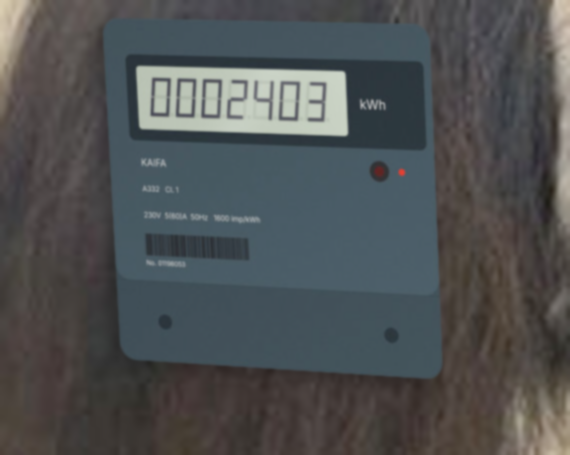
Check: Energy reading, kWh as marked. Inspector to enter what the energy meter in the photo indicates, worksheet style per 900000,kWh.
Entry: 2403,kWh
